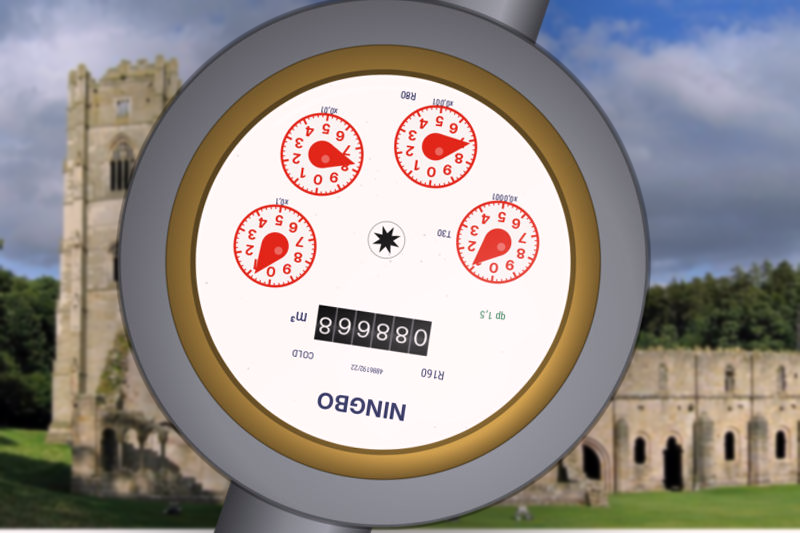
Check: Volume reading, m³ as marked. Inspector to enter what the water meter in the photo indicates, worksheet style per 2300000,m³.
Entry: 88668.0771,m³
